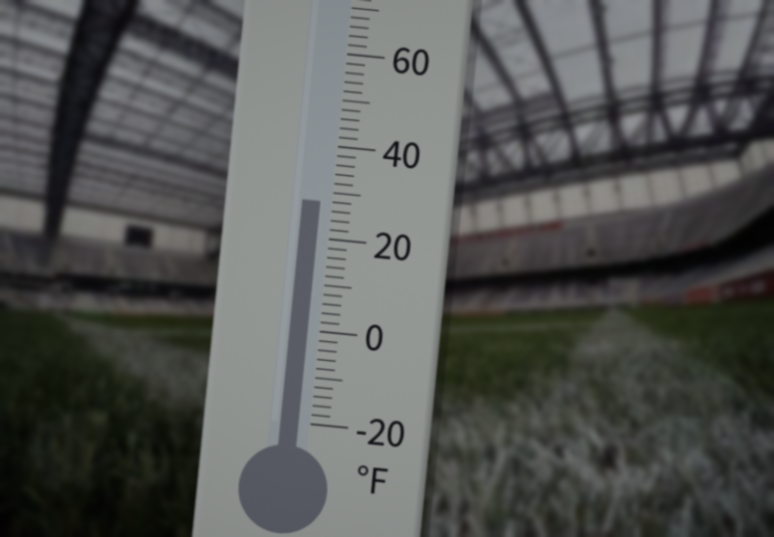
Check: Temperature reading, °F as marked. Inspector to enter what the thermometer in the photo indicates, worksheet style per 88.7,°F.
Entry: 28,°F
